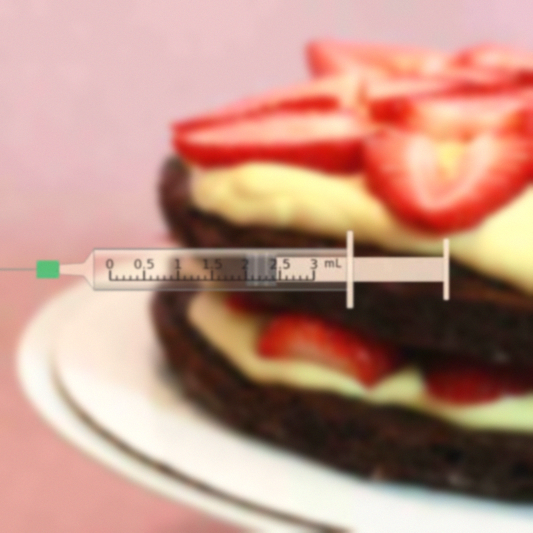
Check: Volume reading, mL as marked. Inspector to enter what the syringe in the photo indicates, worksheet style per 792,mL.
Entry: 2,mL
